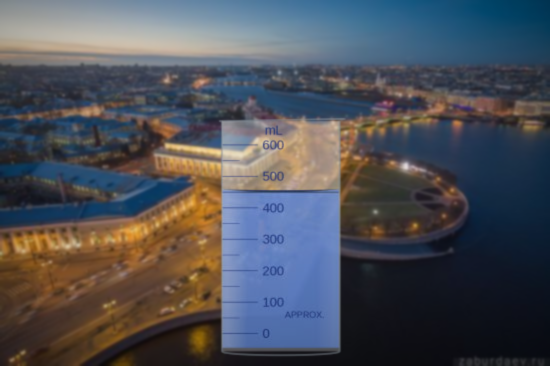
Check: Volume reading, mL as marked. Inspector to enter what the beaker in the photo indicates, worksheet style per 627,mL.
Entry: 450,mL
